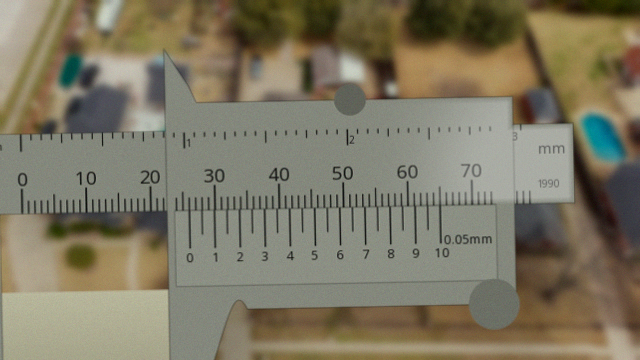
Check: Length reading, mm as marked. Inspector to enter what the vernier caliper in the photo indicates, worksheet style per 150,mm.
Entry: 26.0,mm
